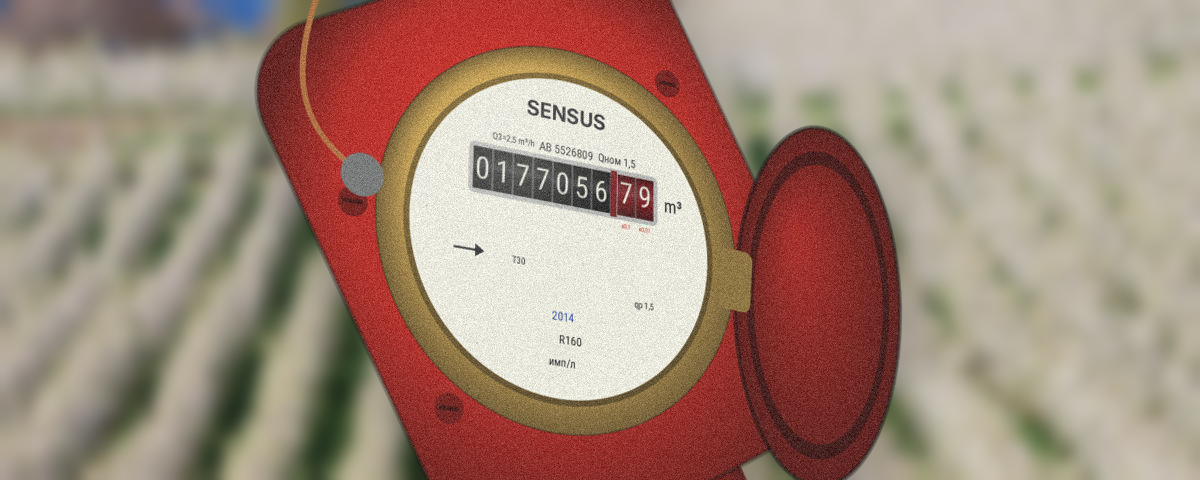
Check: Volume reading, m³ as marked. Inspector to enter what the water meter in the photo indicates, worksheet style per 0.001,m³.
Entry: 177056.79,m³
